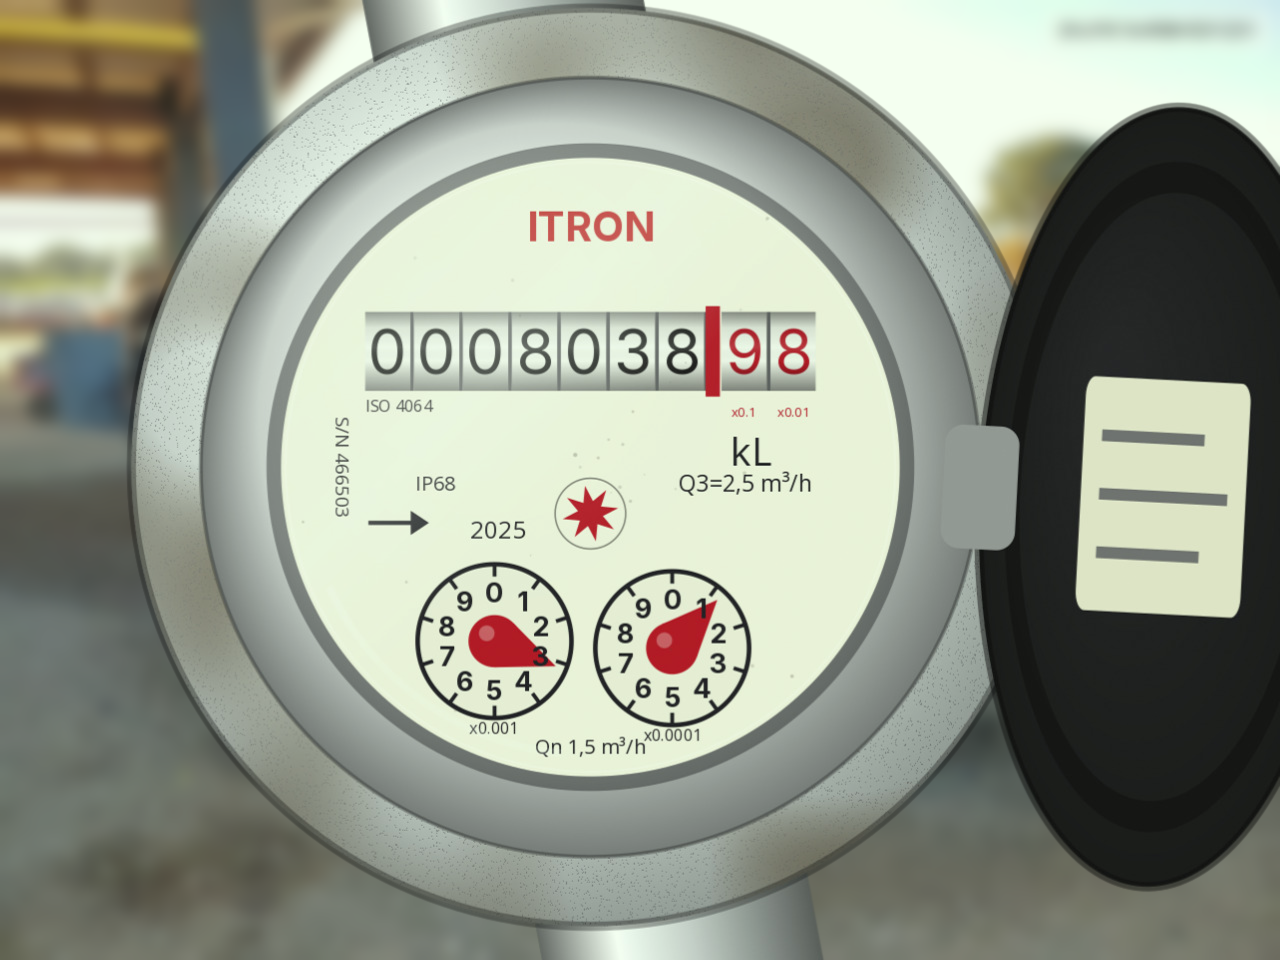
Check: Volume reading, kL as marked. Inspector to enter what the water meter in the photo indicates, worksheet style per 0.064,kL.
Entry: 8038.9831,kL
